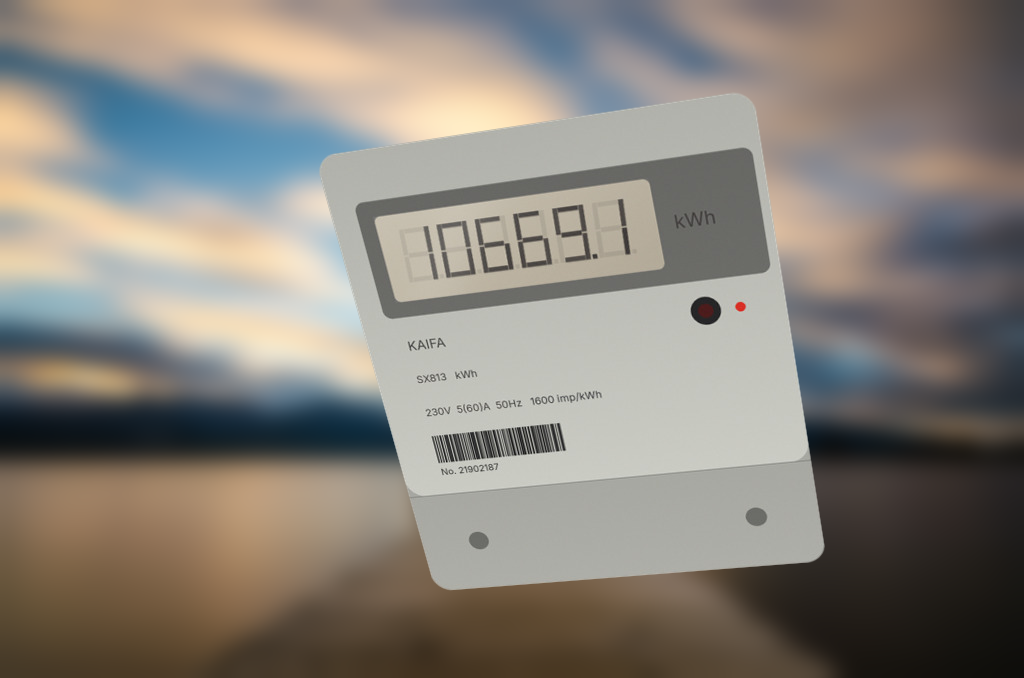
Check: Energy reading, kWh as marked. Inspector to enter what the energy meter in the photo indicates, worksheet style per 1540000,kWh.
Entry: 10669.1,kWh
